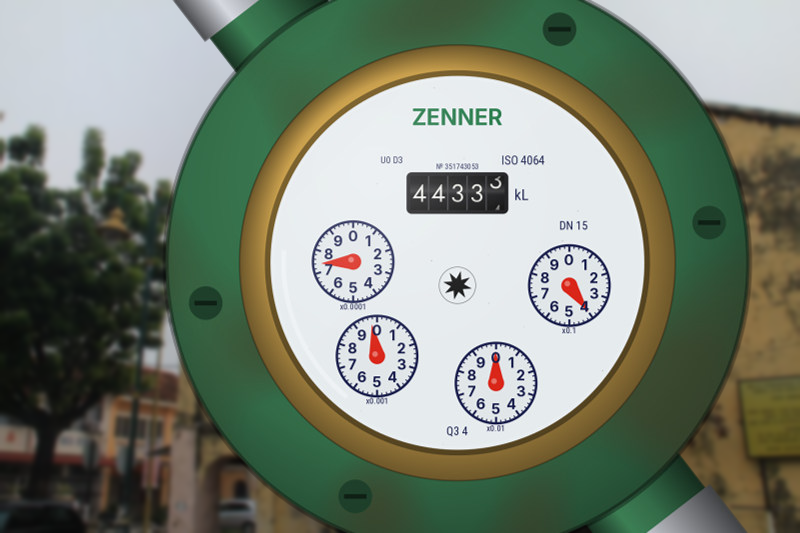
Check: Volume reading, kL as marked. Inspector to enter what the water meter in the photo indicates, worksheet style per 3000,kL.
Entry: 44333.3997,kL
